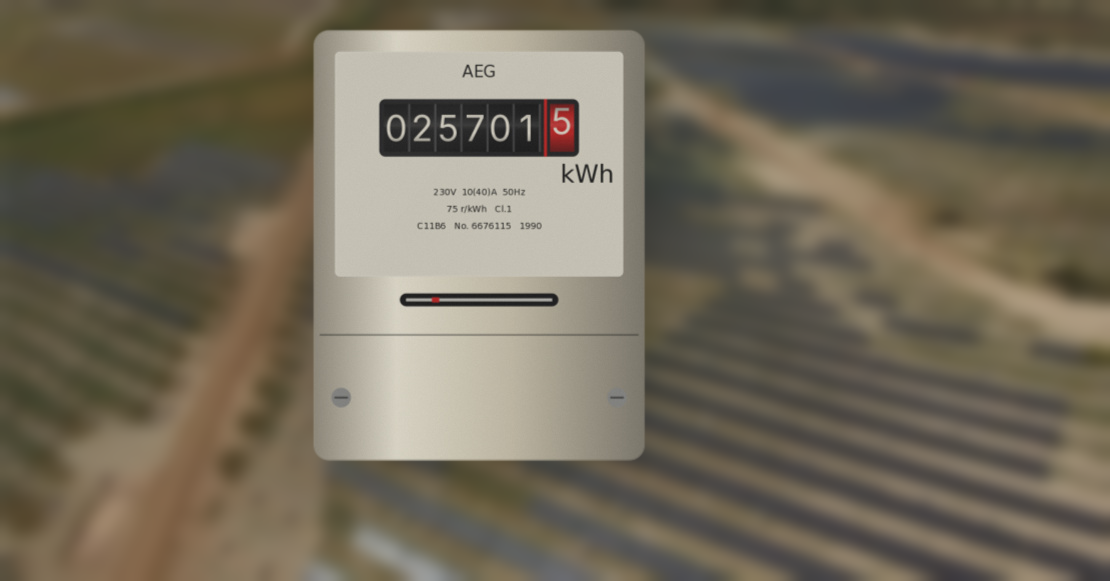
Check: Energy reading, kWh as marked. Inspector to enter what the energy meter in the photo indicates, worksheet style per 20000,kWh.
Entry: 25701.5,kWh
